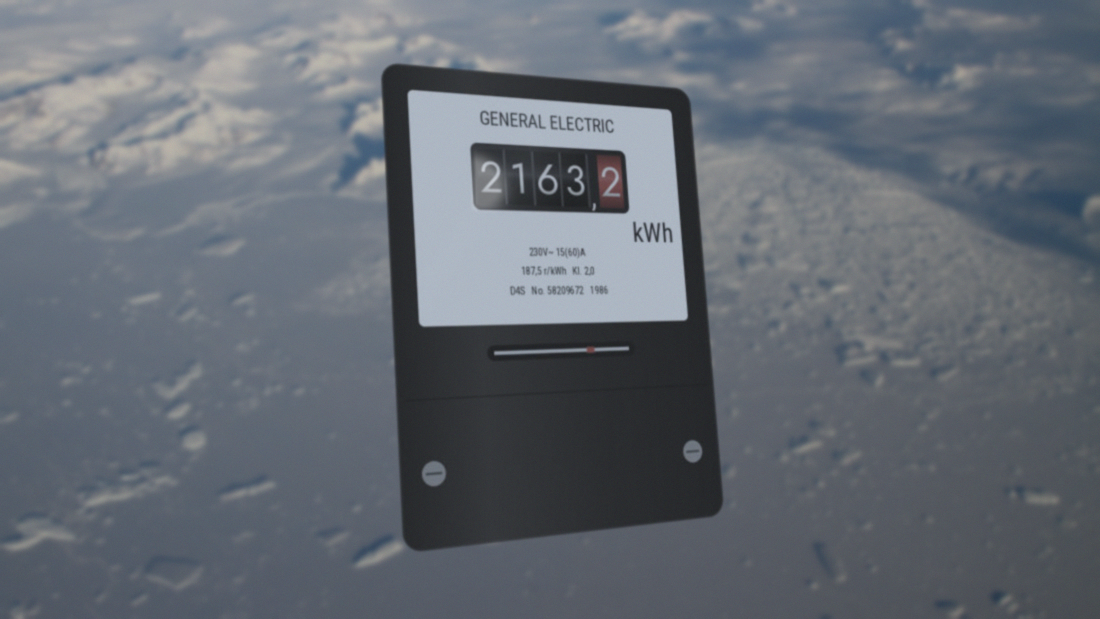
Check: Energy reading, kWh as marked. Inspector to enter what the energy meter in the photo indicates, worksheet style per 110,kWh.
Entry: 2163.2,kWh
